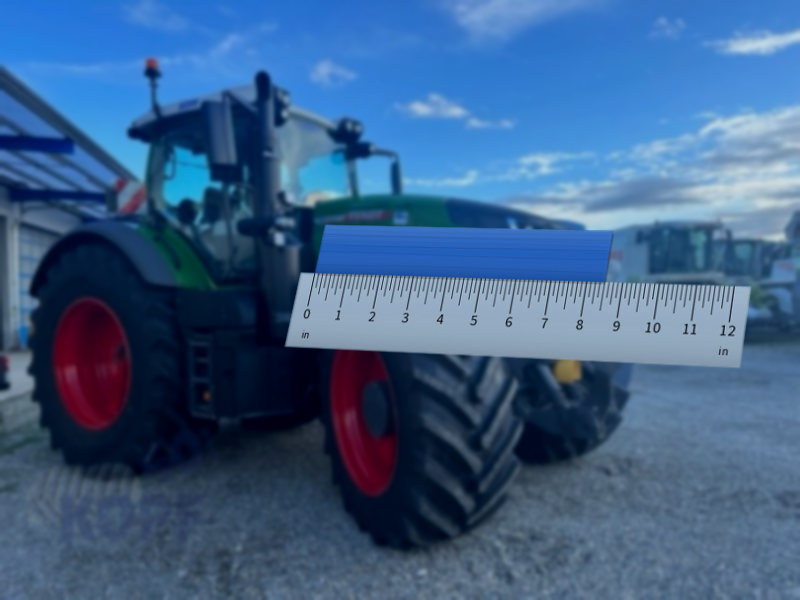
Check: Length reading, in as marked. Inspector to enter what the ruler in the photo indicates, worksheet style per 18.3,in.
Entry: 8.5,in
